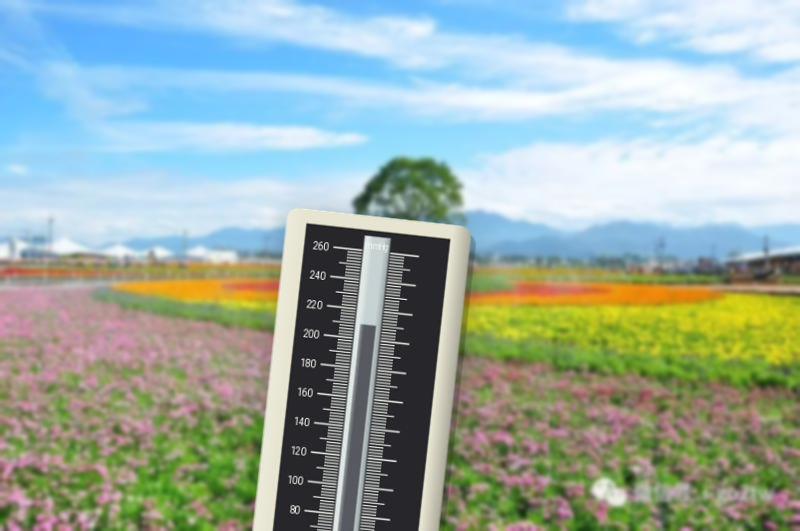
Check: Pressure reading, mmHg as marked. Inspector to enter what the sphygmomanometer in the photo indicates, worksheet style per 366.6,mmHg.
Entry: 210,mmHg
